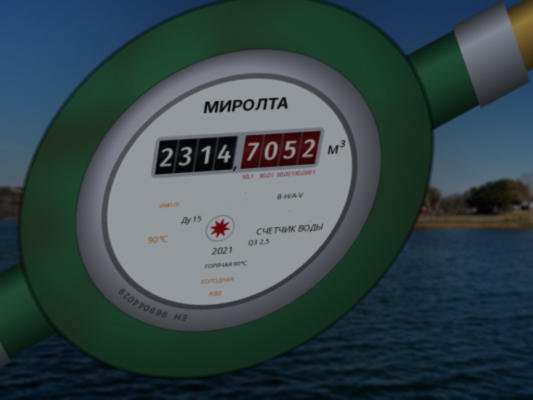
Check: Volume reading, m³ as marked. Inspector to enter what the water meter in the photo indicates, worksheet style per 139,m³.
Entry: 2314.7052,m³
